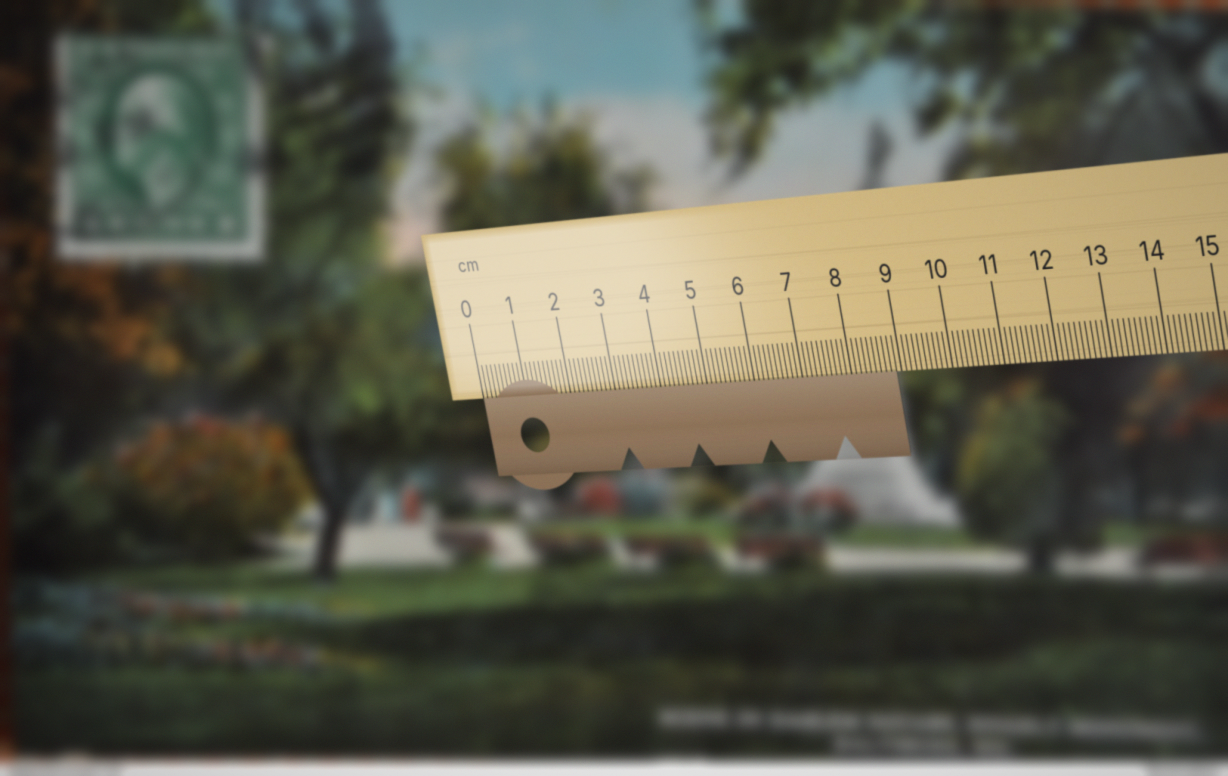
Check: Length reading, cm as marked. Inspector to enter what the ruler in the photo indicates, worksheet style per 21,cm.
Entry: 8.9,cm
